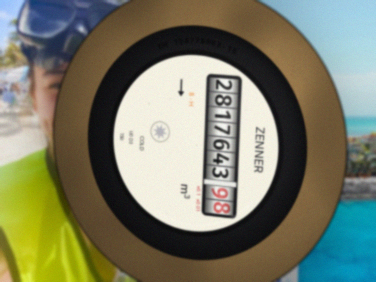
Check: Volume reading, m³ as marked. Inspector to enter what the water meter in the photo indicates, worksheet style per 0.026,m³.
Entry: 2817643.98,m³
